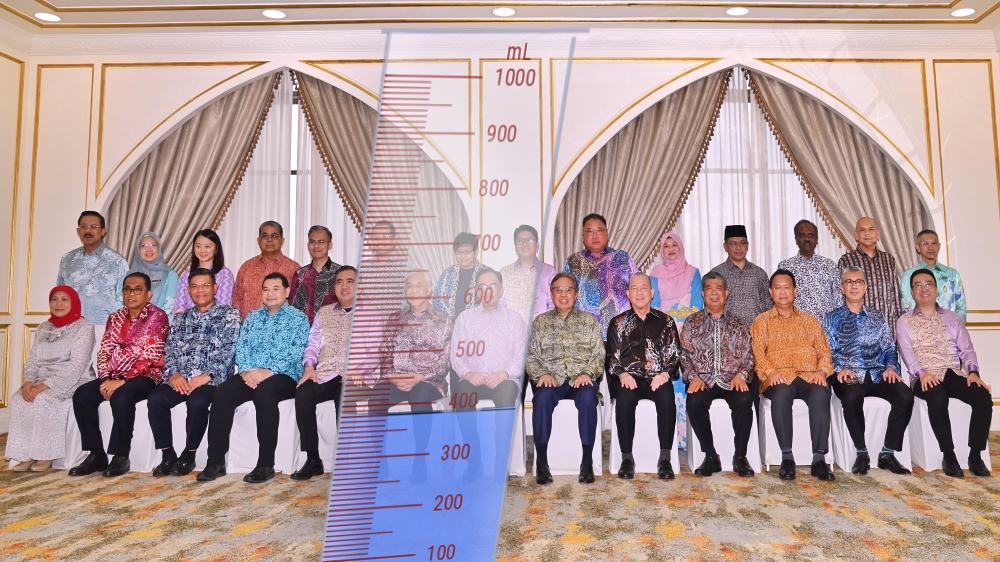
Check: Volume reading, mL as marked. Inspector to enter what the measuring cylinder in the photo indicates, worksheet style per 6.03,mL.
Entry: 380,mL
